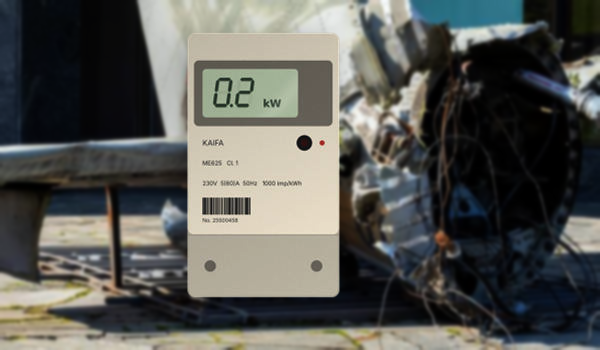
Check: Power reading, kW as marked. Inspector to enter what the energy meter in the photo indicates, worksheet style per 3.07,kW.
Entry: 0.2,kW
